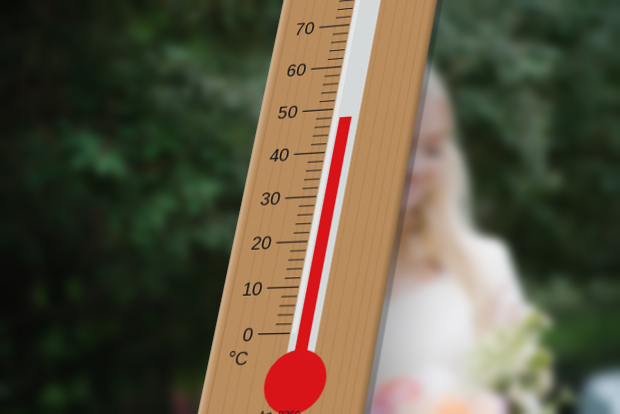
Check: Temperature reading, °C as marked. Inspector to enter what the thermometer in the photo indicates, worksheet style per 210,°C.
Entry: 48,°C
